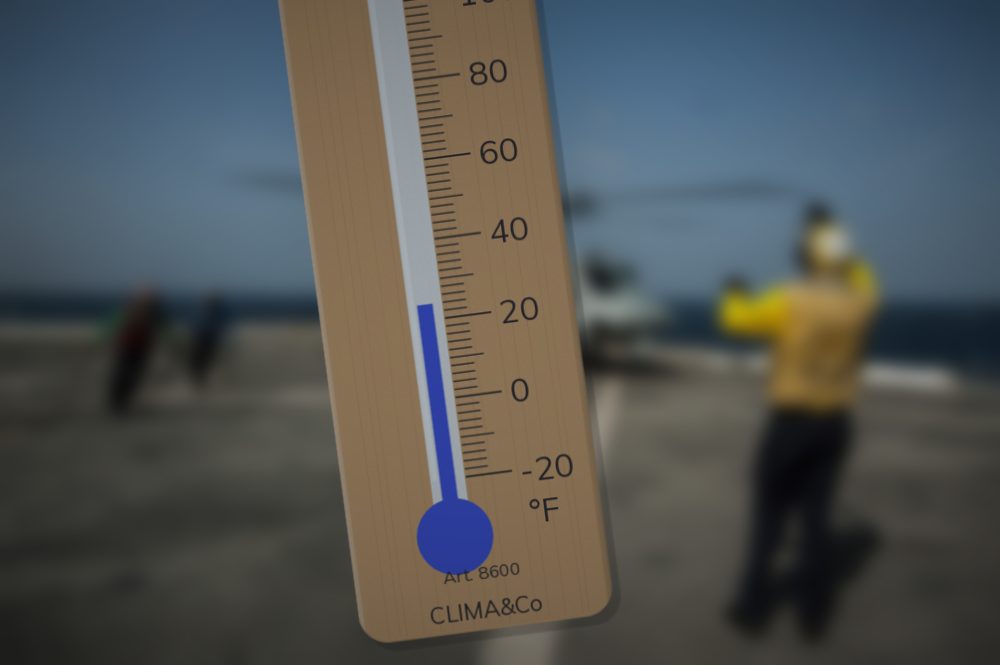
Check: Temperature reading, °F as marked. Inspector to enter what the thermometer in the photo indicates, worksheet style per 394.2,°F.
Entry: 24,°F
